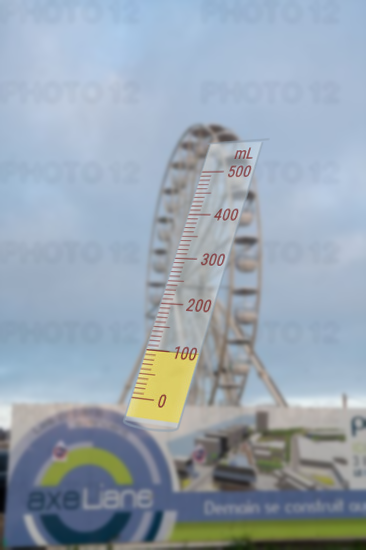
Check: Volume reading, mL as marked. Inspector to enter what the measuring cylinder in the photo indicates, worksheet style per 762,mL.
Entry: 100,mL
